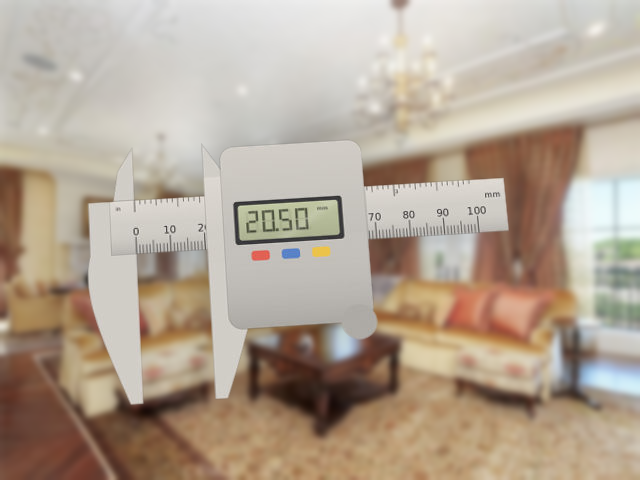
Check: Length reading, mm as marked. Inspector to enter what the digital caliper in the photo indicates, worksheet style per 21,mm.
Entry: 20.50,mm
